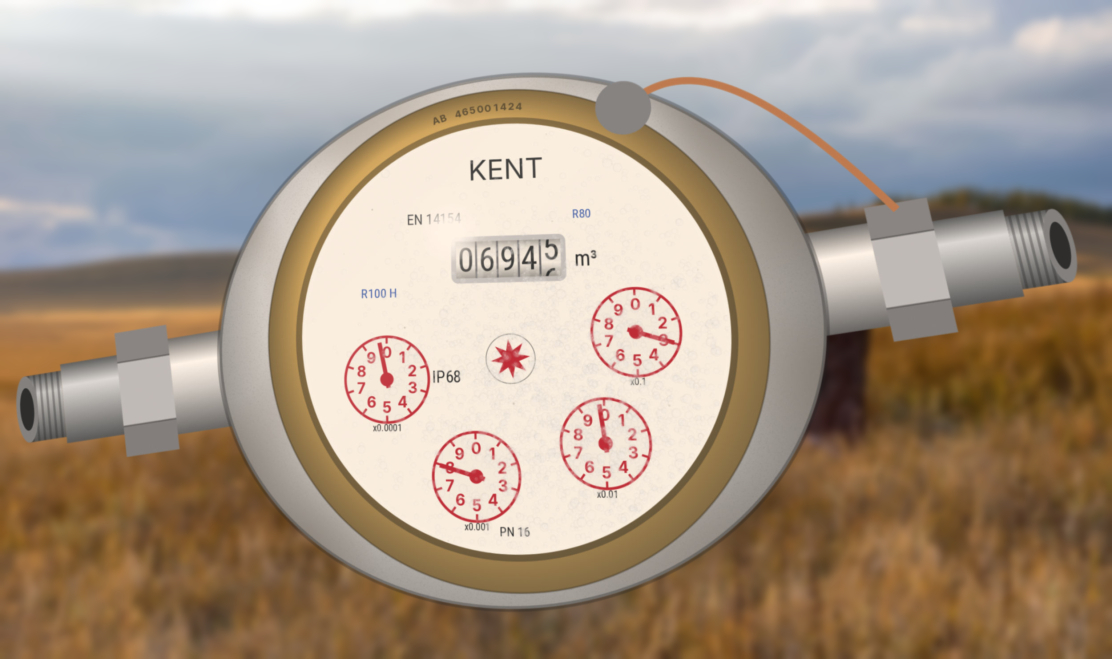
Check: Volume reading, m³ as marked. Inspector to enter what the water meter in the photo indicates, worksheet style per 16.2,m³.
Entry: 6945.2979,m³
